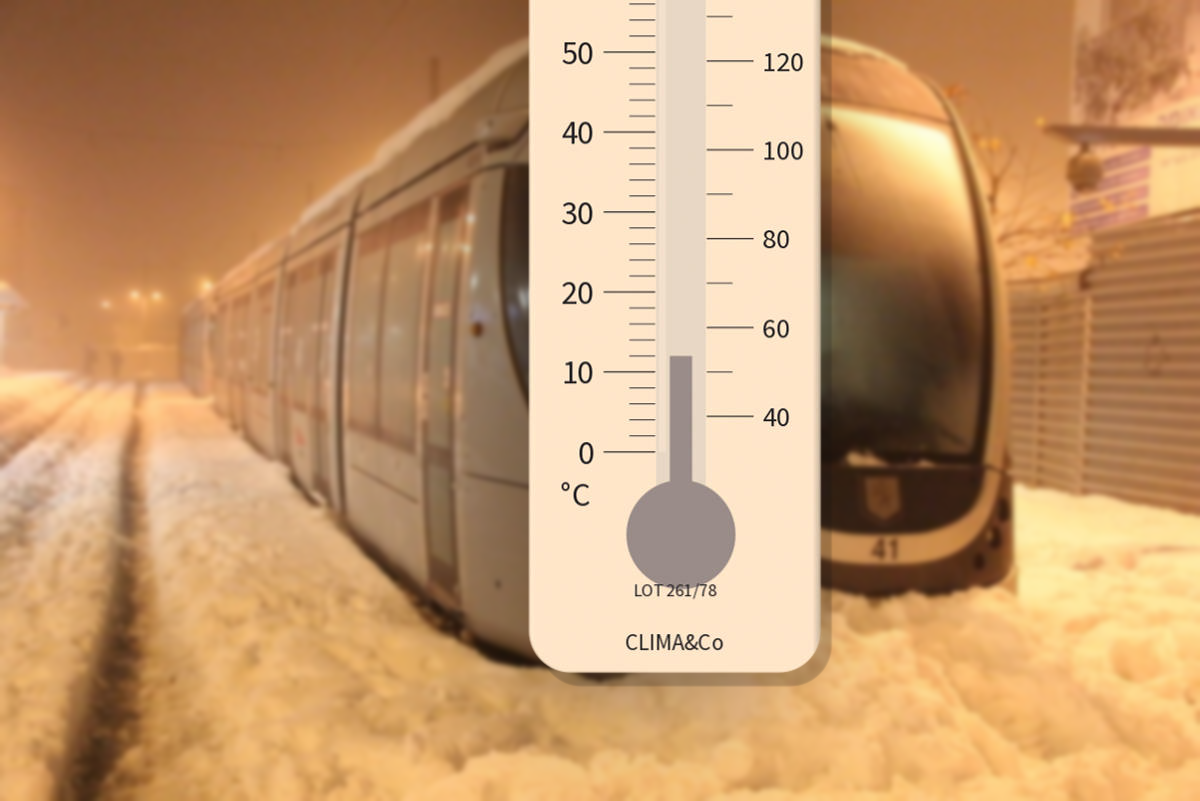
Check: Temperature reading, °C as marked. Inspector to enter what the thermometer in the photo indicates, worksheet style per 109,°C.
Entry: 12,°C
